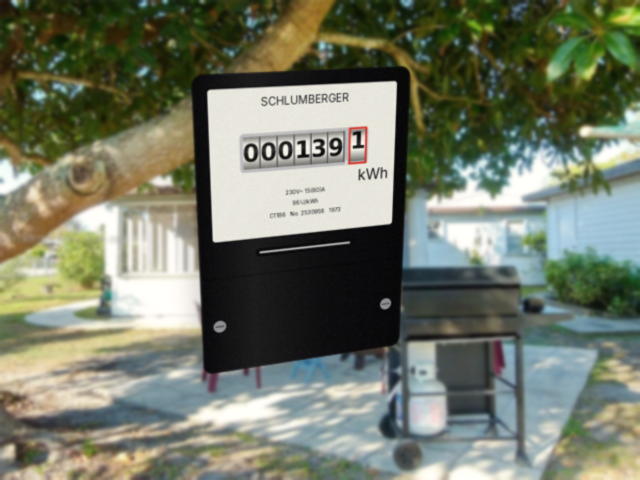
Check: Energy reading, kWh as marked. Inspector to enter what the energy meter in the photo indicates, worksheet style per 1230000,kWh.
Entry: 139.1,kWh
